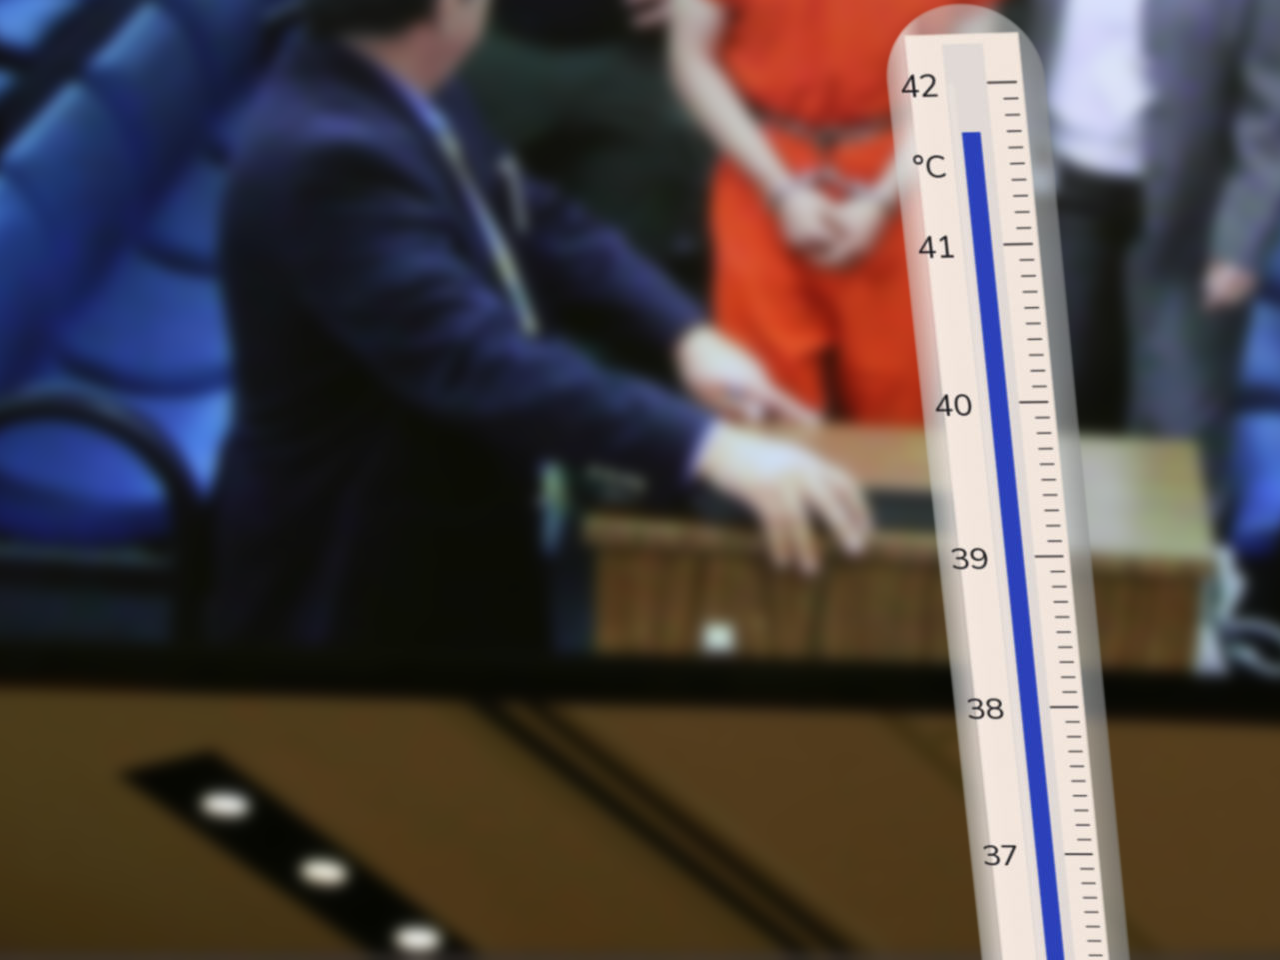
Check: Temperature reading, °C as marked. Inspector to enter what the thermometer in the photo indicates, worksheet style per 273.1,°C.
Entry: 41.7,°C
